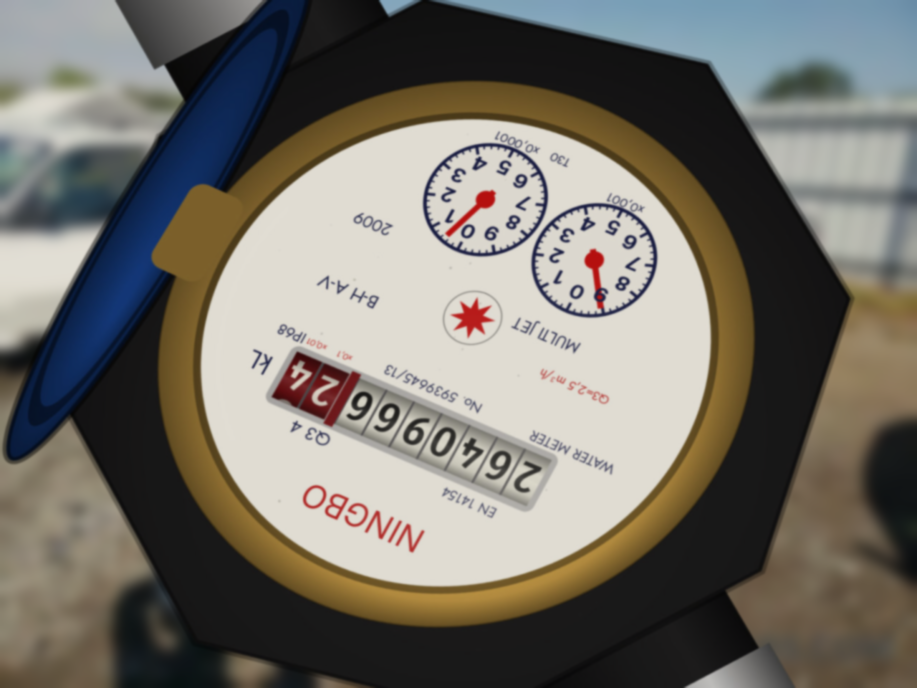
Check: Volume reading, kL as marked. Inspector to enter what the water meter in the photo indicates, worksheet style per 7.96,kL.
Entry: 2640966.2390,kL
